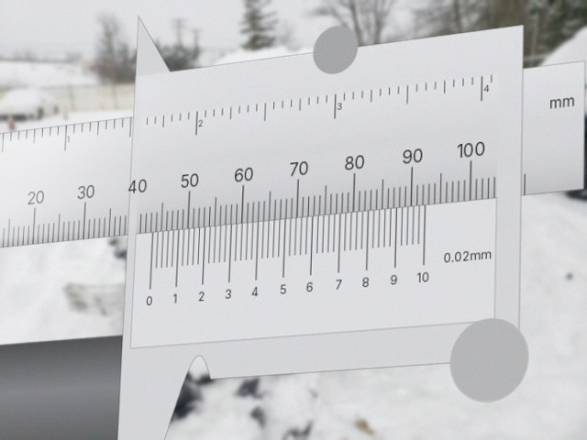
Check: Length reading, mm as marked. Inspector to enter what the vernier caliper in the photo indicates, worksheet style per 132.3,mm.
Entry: 43.4,mm
